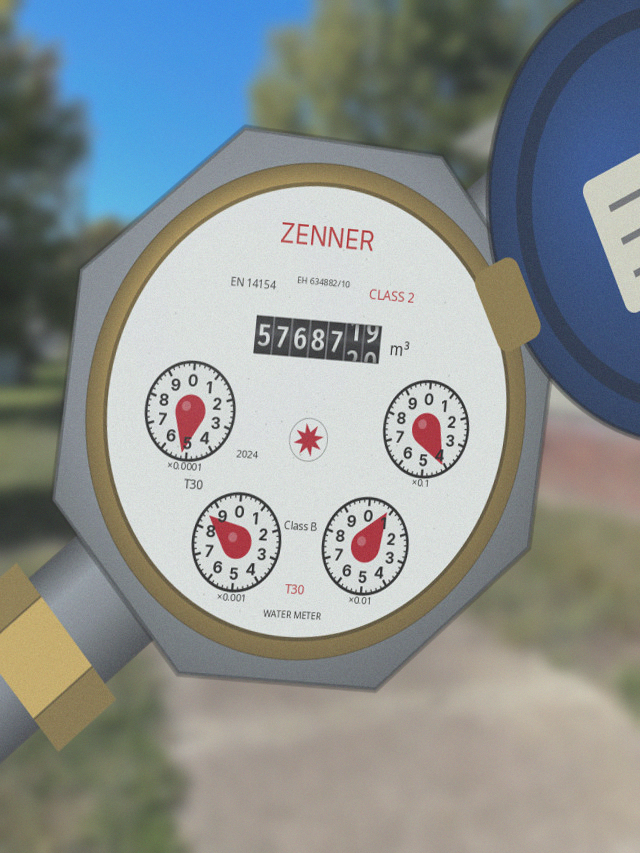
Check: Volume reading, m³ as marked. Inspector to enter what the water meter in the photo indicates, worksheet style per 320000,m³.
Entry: 5768719.4085,m³
